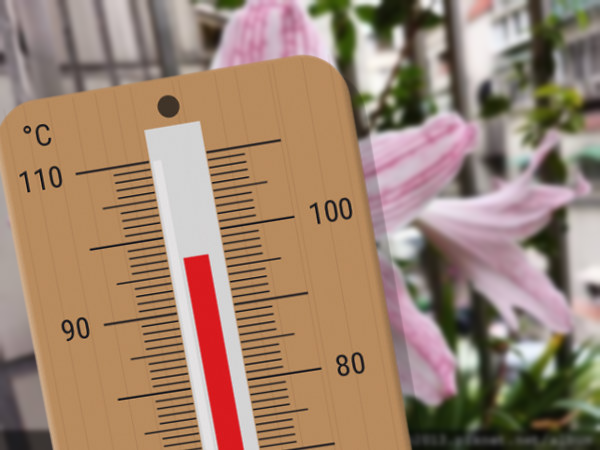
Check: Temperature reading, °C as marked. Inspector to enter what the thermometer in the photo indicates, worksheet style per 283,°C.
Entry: 97,°C
